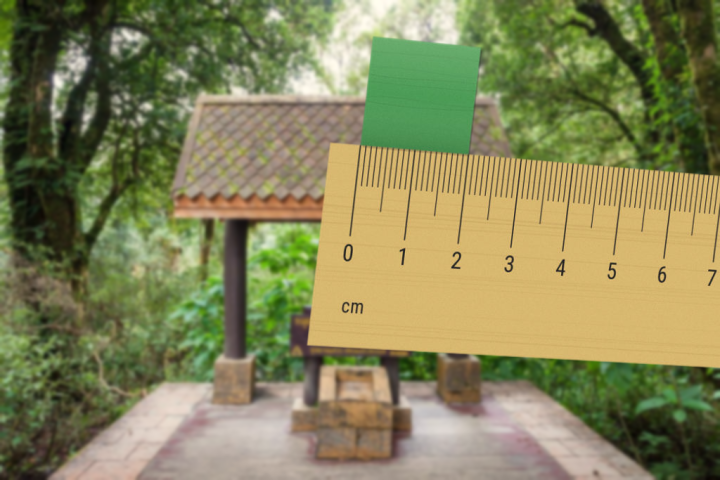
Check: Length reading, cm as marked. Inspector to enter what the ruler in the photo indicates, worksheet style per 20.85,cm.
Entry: 2,cm
